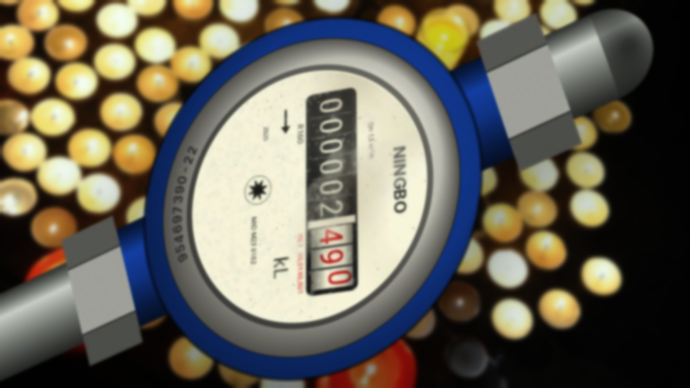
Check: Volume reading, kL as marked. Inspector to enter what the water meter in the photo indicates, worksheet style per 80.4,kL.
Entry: 2.490,kL
